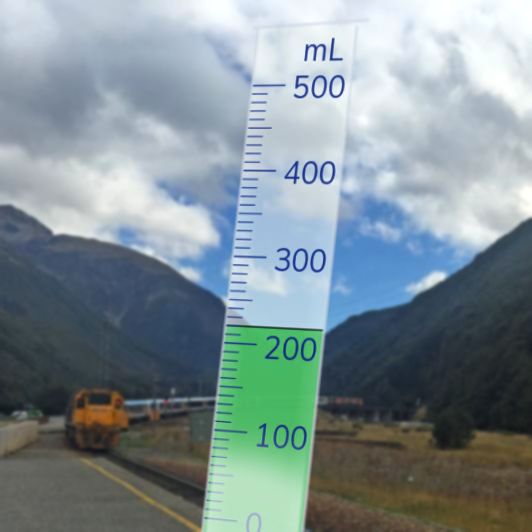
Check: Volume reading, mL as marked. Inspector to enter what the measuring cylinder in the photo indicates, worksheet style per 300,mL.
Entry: 220,mL
